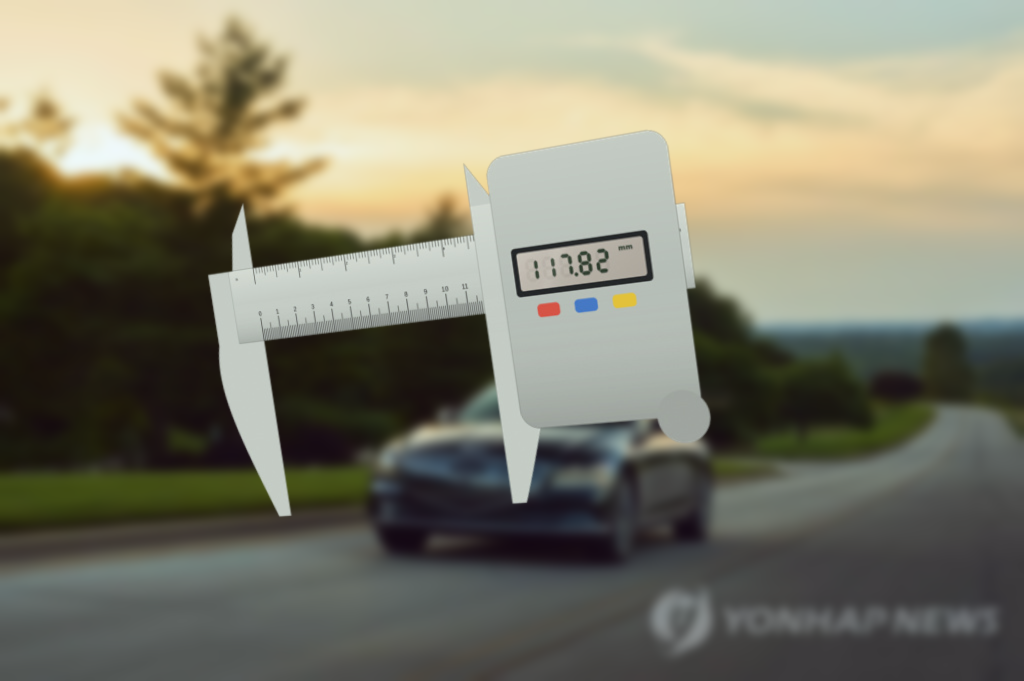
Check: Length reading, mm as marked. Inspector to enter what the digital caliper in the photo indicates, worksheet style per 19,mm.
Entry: 117.82,mm
